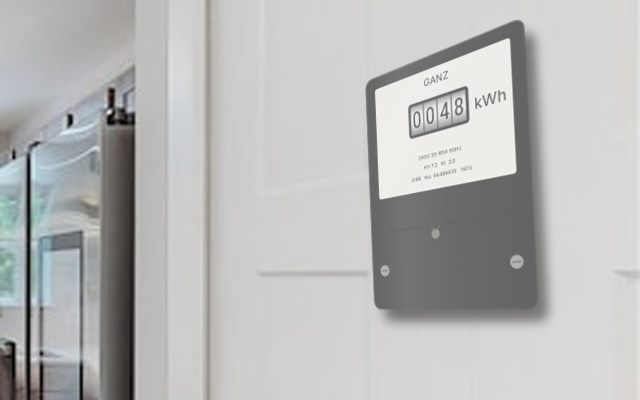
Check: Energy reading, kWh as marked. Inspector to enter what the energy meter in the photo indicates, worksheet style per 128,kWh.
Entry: 48,kWh
